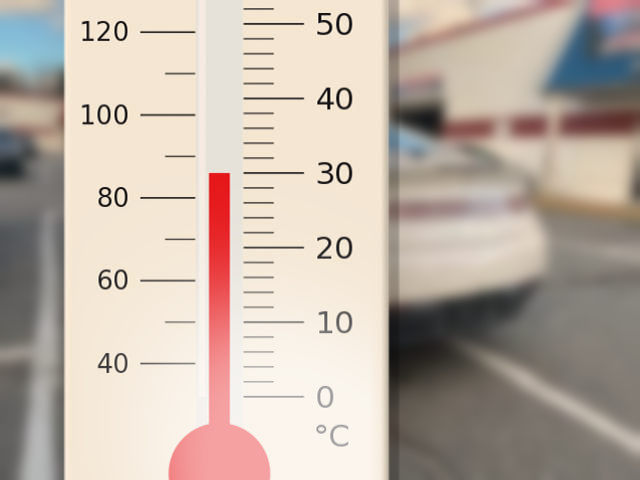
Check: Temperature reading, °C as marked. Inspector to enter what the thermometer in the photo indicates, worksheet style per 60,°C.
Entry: 30,°C
